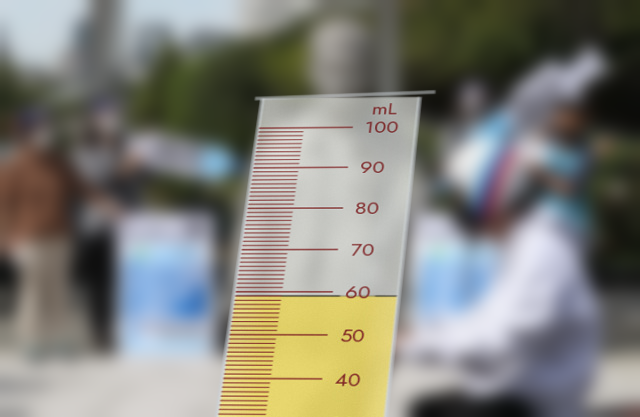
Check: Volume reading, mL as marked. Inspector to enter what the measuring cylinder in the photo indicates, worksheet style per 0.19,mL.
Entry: 59,mL
